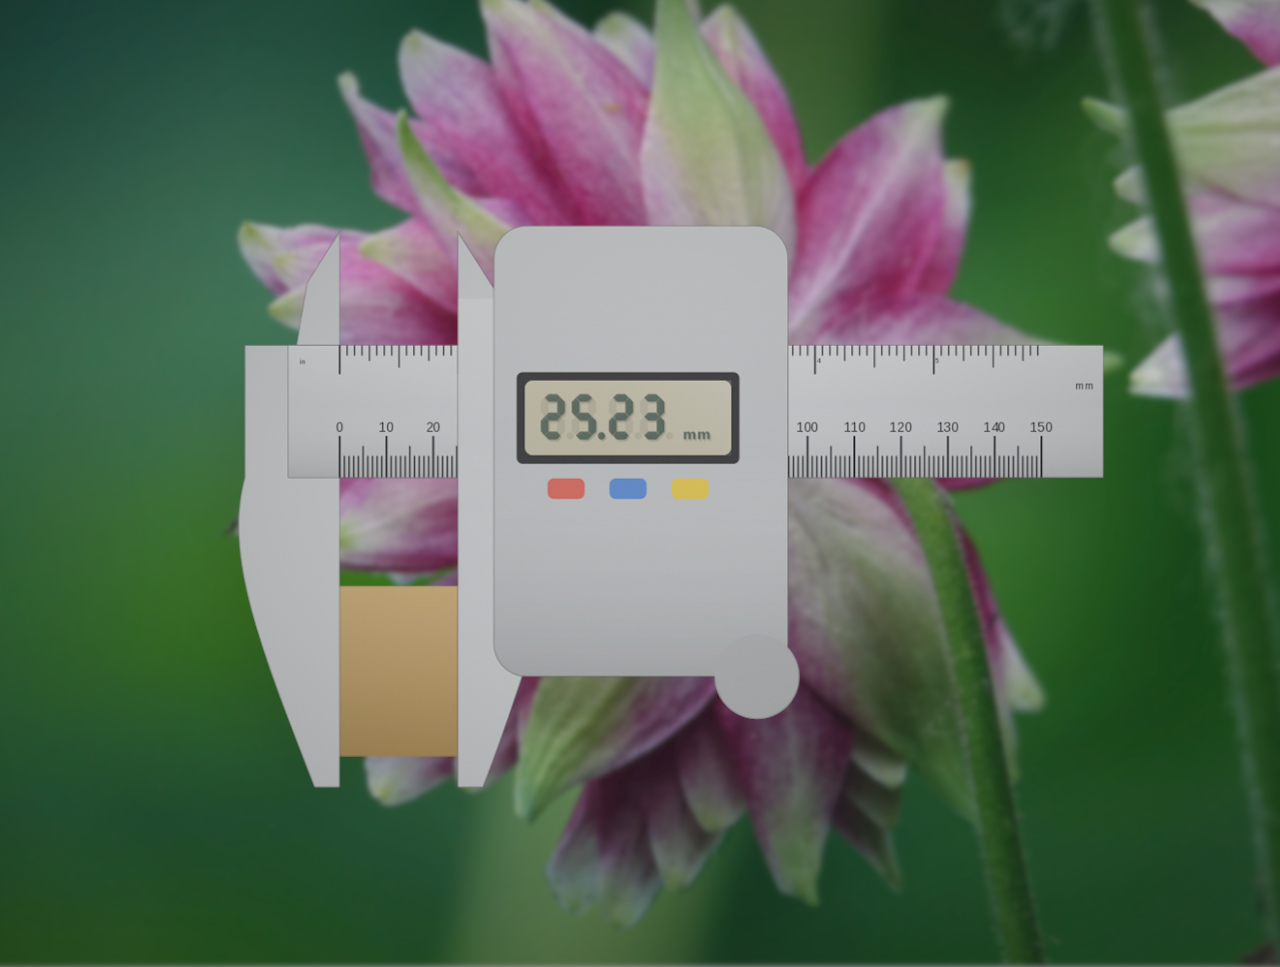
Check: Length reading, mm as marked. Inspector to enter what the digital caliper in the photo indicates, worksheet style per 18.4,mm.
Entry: 25.23,mm
